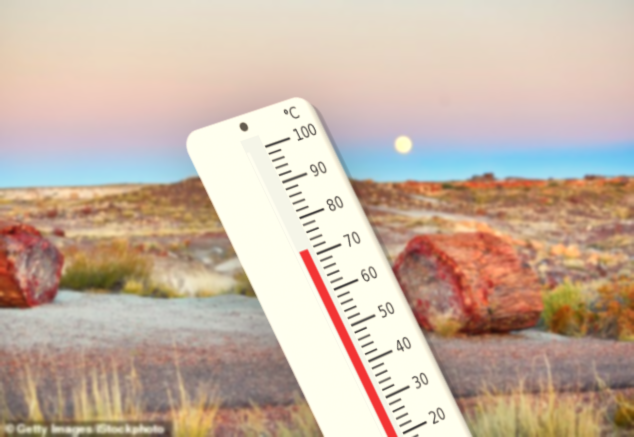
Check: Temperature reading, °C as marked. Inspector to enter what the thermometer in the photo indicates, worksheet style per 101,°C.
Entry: 72,°C
